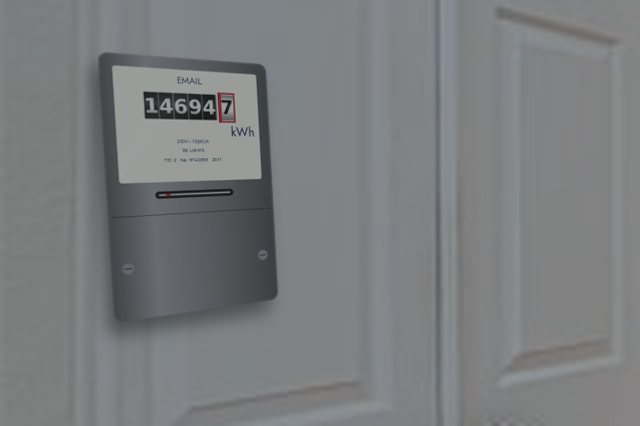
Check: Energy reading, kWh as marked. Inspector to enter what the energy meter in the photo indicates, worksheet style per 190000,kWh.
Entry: 14694.7,kWh
